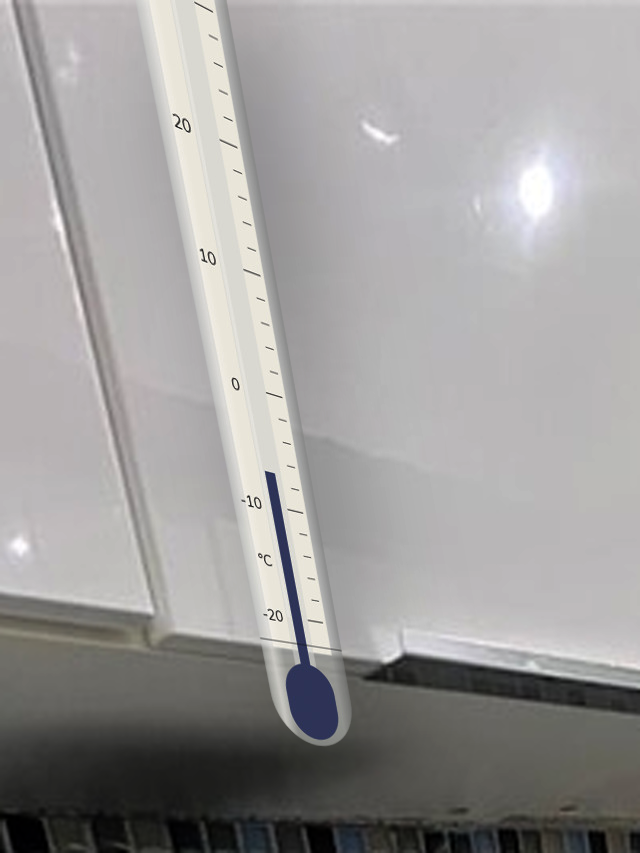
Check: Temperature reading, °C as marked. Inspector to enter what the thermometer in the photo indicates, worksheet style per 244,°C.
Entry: -7,°C
